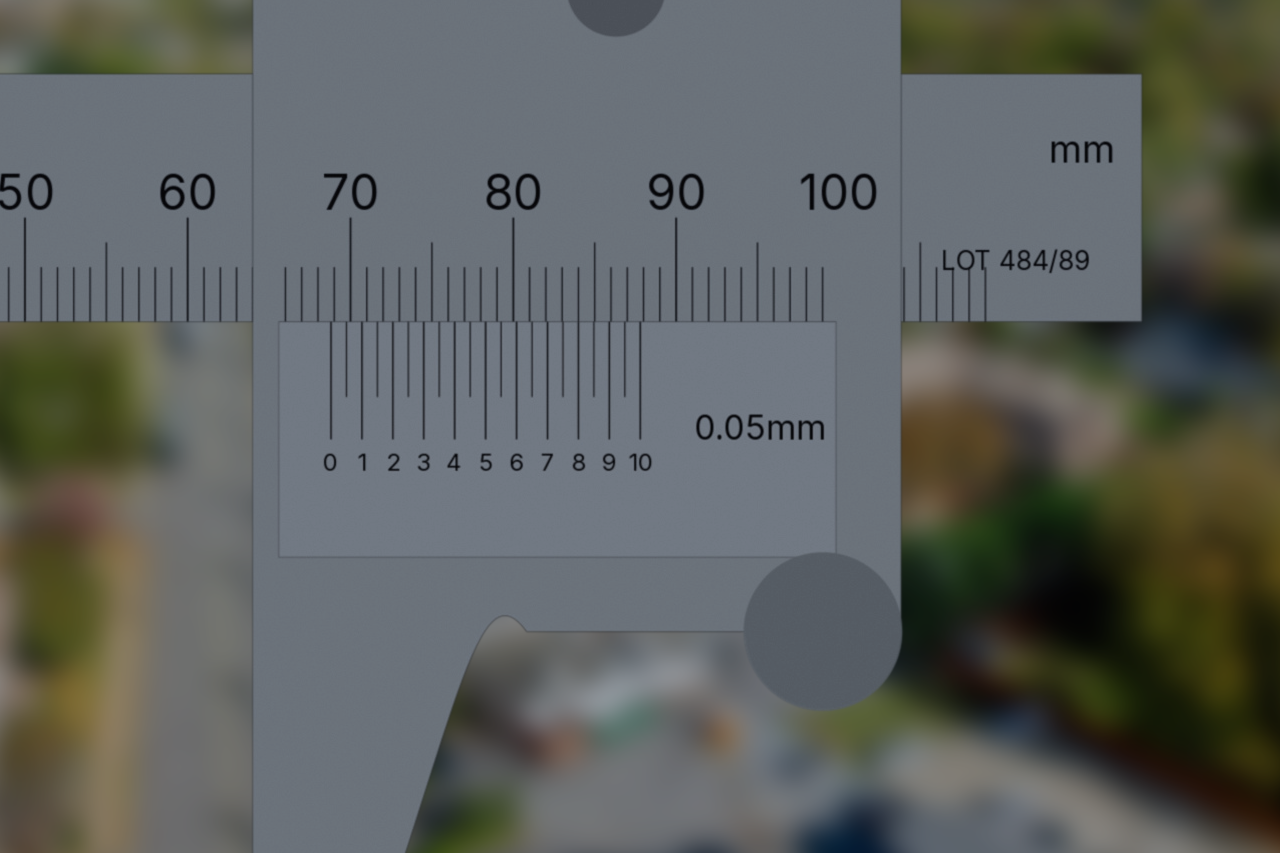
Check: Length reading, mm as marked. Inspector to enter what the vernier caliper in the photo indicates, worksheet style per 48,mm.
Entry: 68.8,mm
